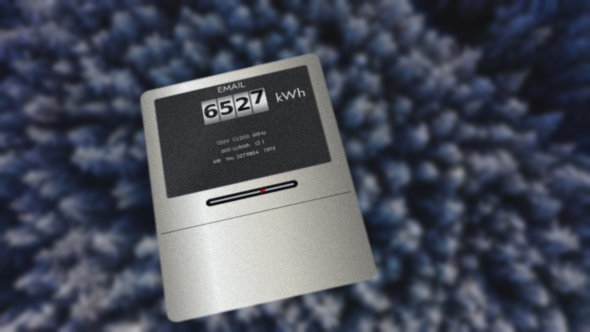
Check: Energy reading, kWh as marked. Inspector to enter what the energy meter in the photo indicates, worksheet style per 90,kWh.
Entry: 6527,kWh
